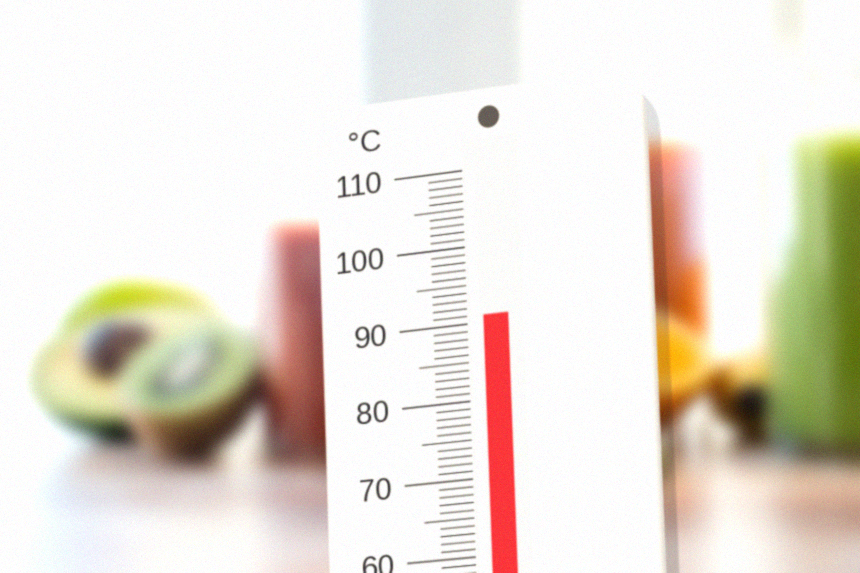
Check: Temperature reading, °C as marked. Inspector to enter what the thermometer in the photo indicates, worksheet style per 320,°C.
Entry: 91,°C
